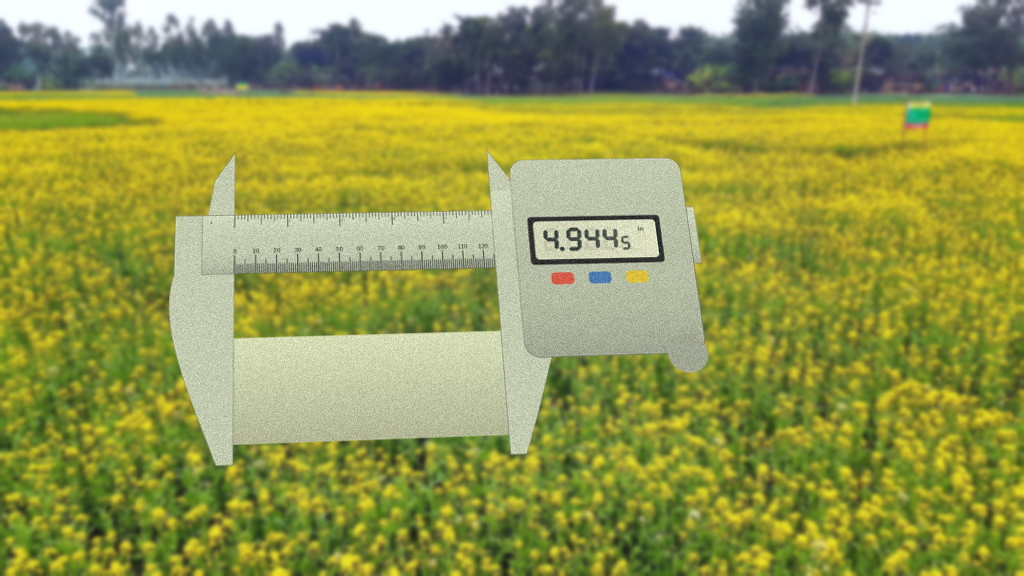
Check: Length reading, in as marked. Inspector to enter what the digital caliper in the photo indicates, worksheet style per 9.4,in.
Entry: 4.9445,in
